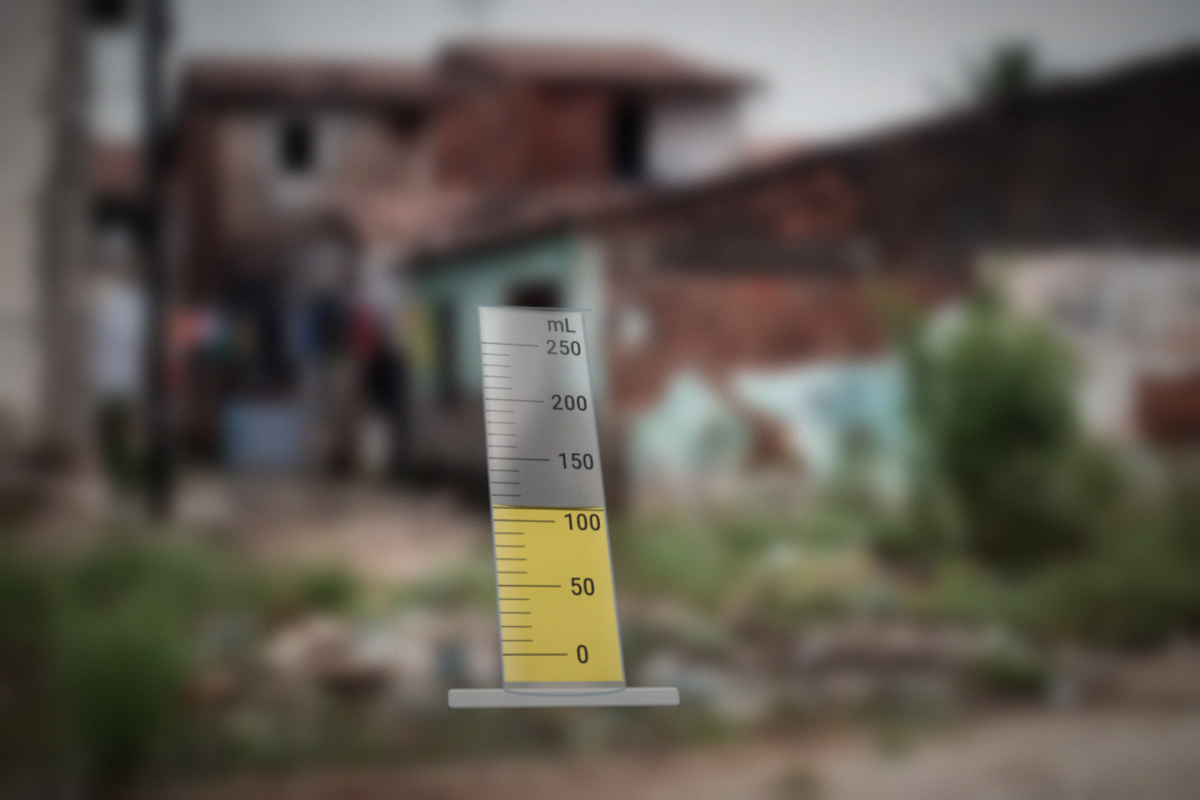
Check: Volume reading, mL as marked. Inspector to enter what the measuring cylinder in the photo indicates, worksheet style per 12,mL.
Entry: 110,mL
